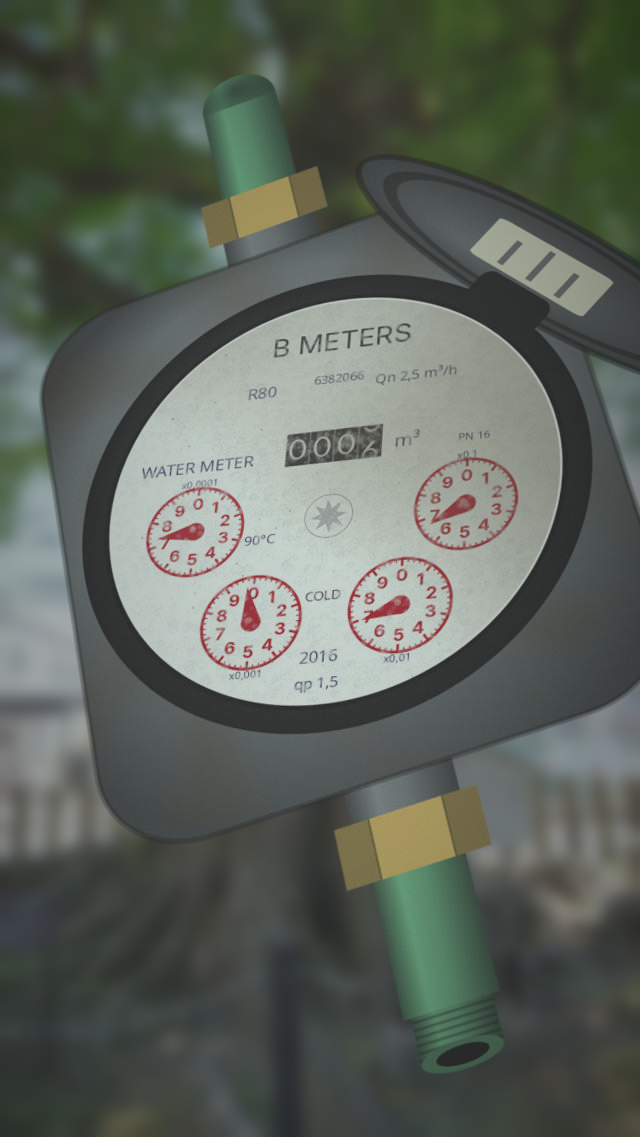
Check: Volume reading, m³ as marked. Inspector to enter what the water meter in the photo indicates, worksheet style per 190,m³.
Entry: 5.6697,m³
